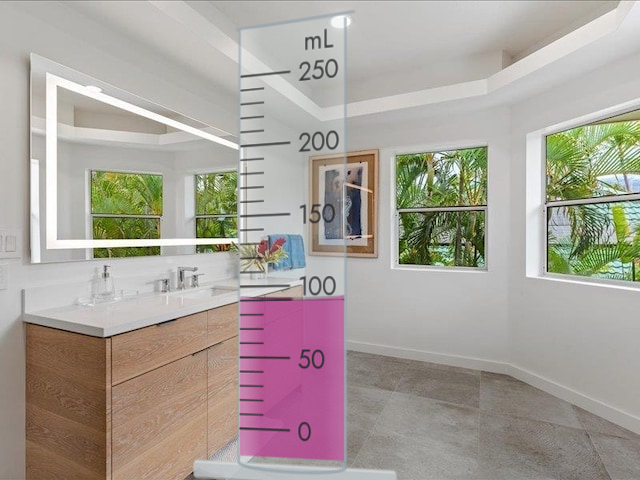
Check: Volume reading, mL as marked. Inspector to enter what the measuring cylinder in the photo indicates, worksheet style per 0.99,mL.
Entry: 90,mL
